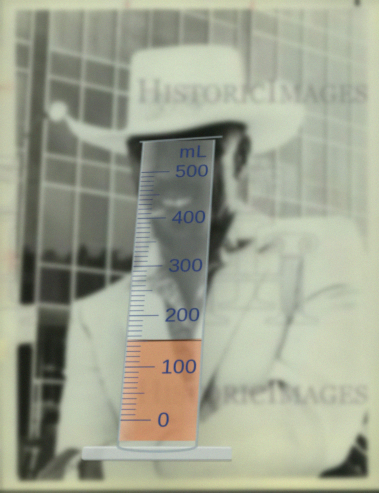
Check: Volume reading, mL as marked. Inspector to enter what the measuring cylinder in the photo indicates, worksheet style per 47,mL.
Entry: 150,mL
